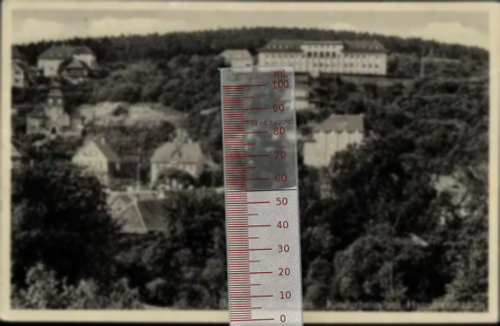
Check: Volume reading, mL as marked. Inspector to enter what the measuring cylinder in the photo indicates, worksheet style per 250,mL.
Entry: 55,mL
